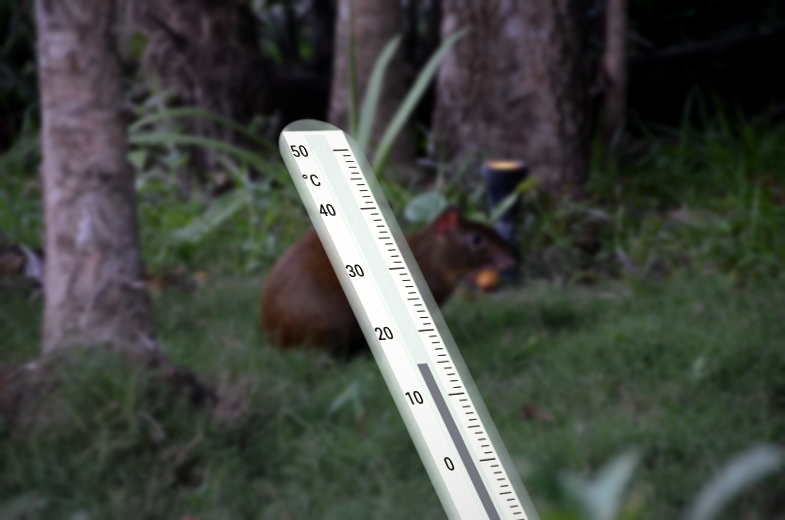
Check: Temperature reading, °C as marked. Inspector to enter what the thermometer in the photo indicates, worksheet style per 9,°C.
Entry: 15,°C
